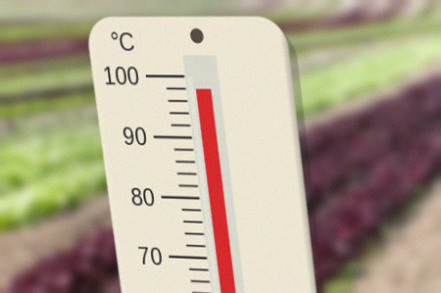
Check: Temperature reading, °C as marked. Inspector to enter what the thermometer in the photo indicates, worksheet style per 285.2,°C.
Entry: 98,°C
